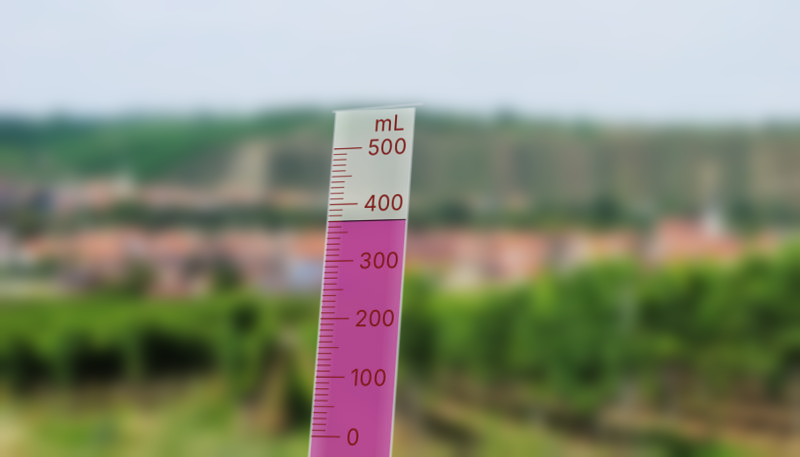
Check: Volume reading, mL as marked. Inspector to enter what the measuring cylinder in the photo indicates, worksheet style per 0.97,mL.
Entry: 370,mL
